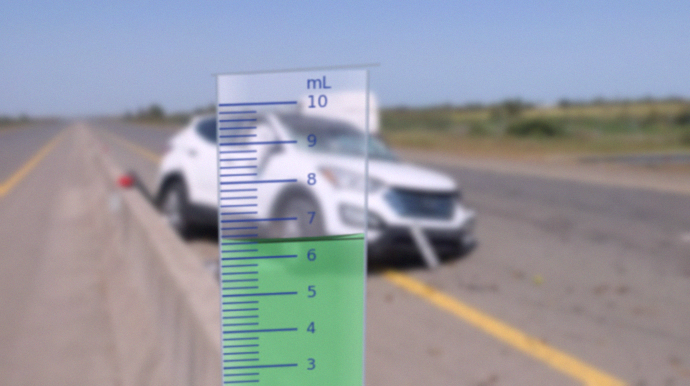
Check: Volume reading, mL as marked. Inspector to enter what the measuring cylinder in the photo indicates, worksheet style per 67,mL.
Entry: 6.4,mL
